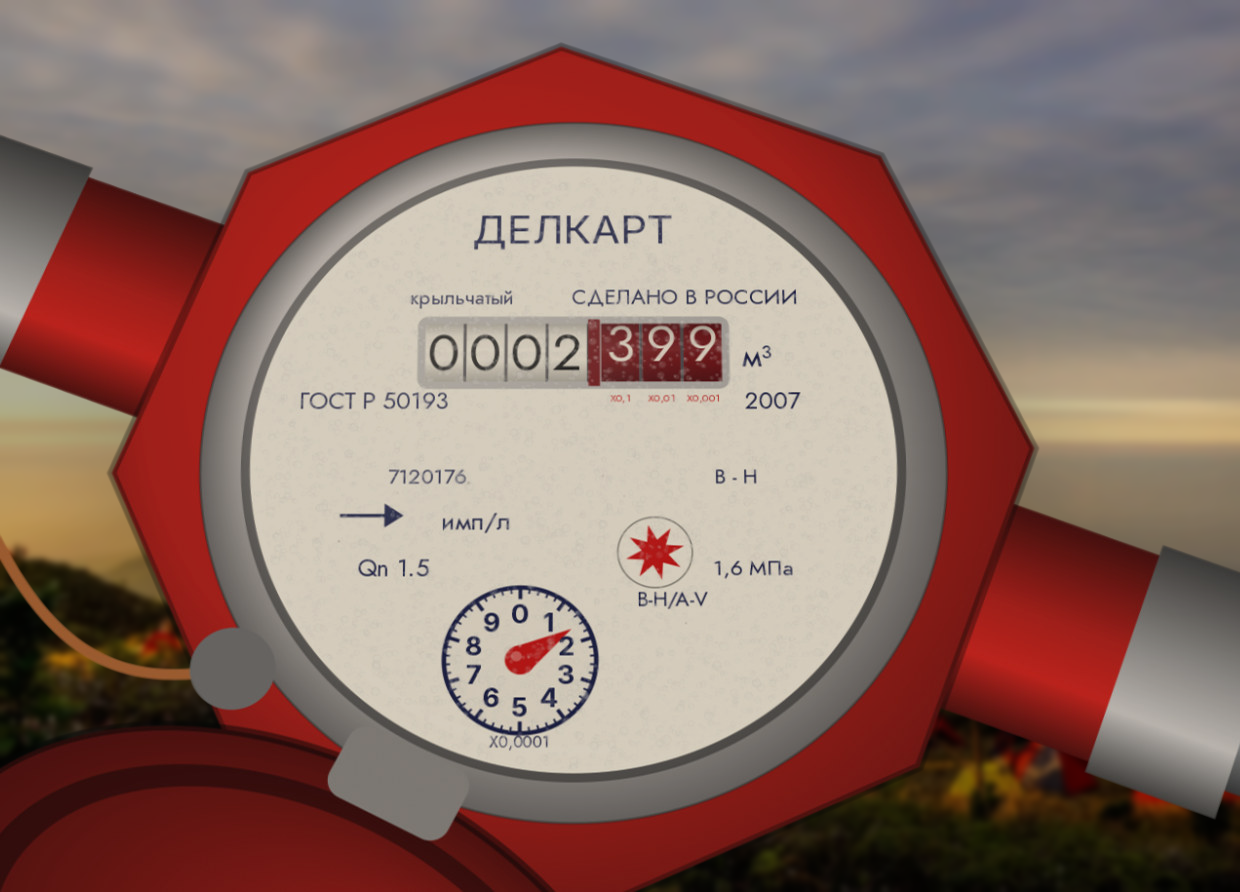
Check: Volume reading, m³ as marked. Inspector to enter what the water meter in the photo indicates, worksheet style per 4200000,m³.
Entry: 2.3991,m³
